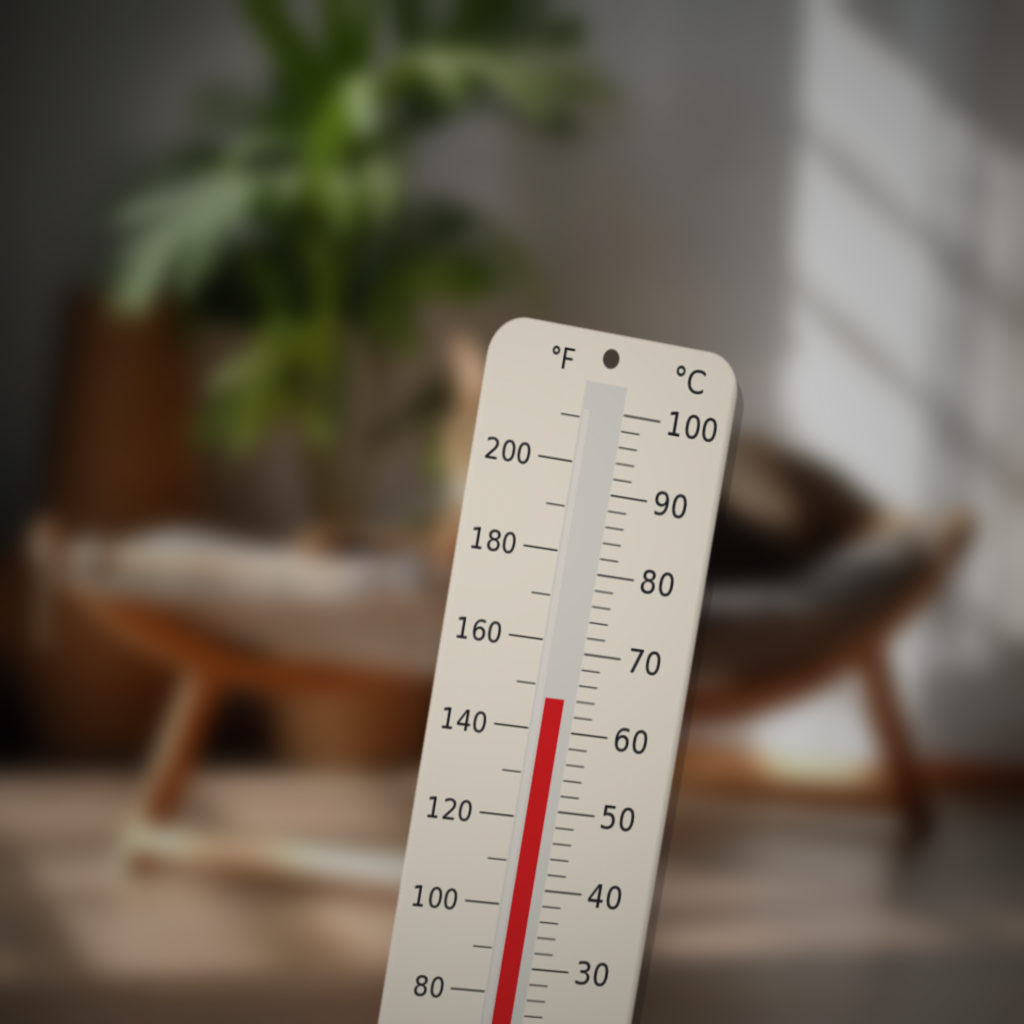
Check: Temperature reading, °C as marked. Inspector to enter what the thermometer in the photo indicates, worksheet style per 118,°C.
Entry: 64,°C
